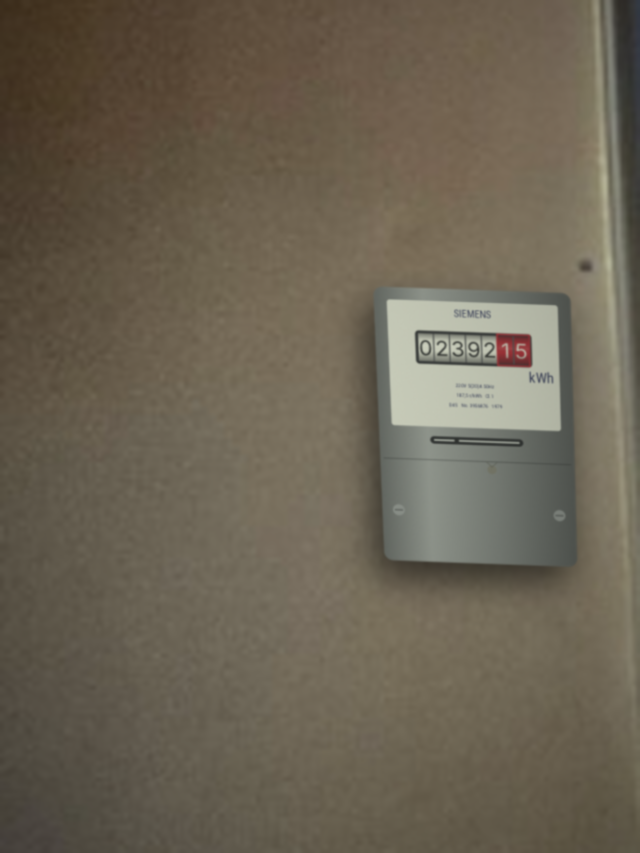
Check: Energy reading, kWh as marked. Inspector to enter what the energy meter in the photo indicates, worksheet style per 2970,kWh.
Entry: 2392.15,kWh
